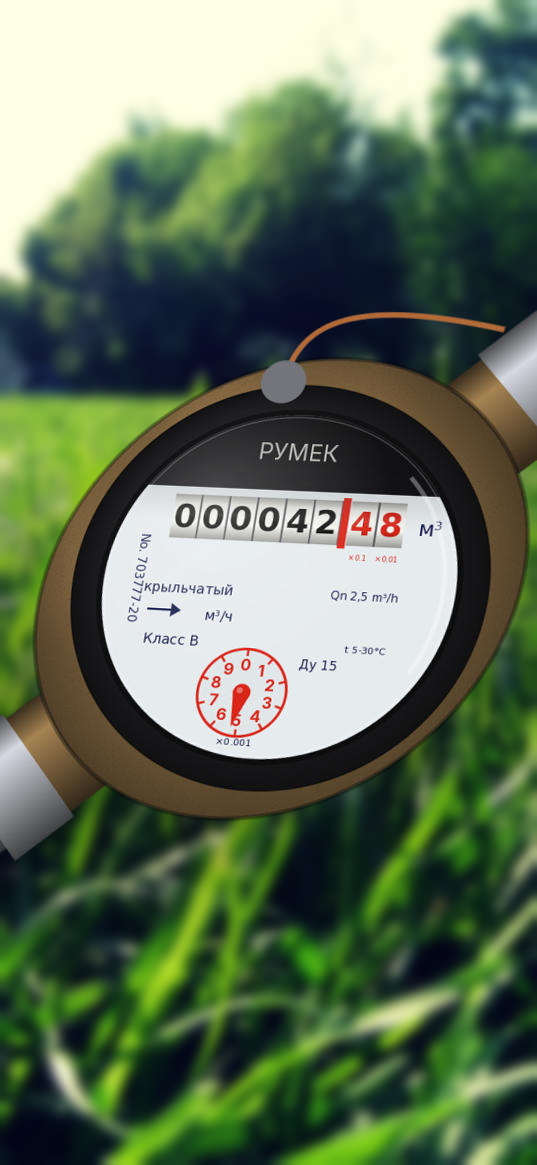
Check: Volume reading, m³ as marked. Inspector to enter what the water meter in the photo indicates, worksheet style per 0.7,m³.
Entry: 42.485,m³
